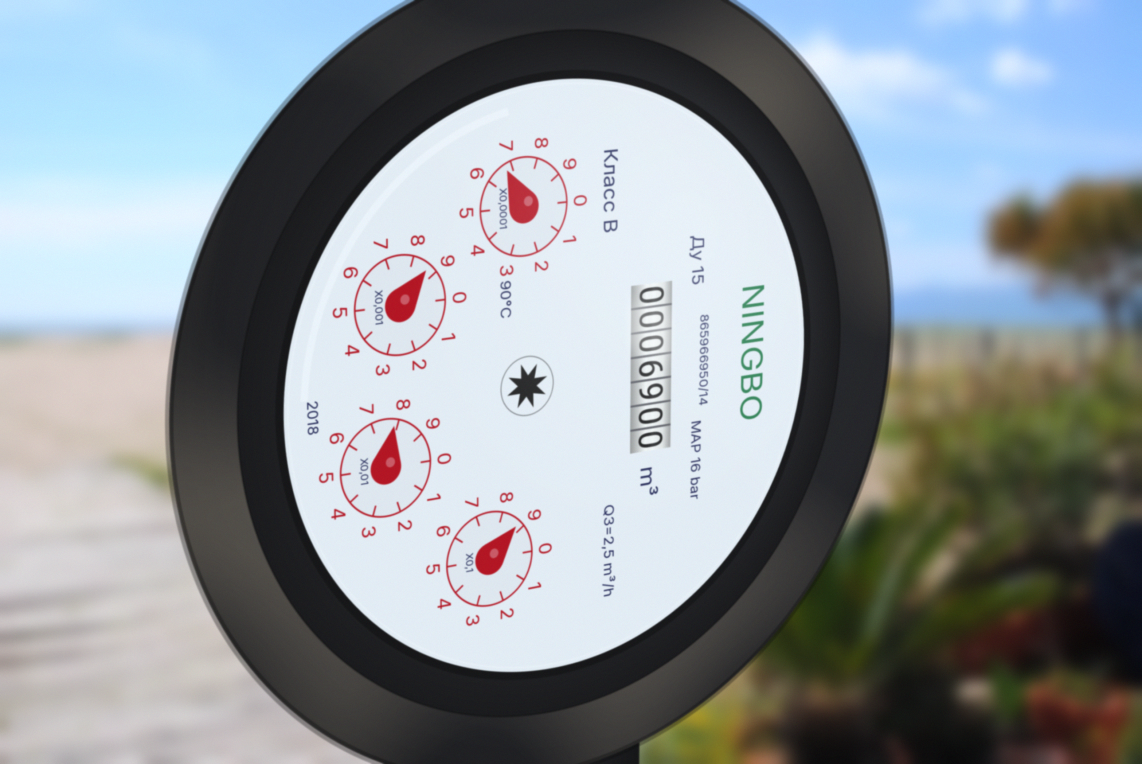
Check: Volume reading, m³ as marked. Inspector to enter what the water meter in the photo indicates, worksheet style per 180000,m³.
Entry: 6900.8786,m³
